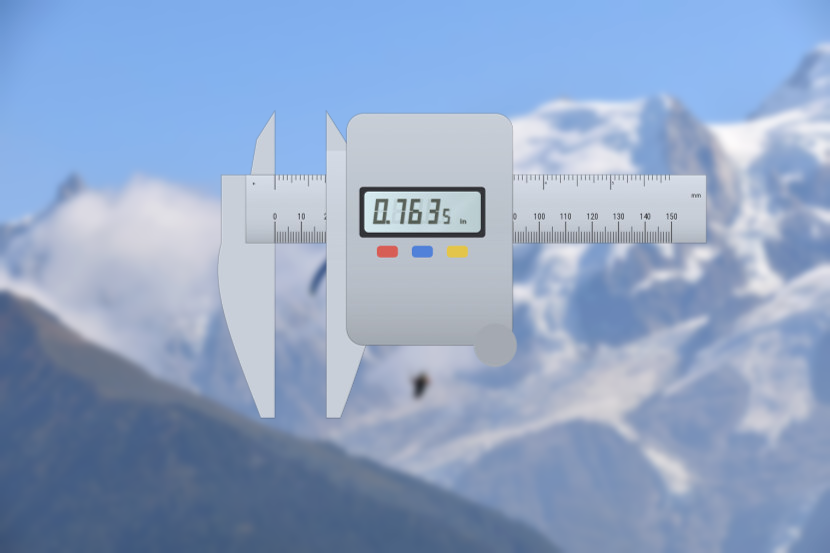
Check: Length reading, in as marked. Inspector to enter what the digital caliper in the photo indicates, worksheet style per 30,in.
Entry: 0.7635,in
